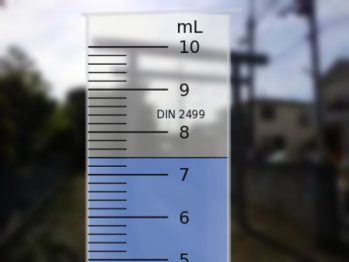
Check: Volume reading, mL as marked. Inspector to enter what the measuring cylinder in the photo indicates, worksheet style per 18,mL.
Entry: 7.4,mL
